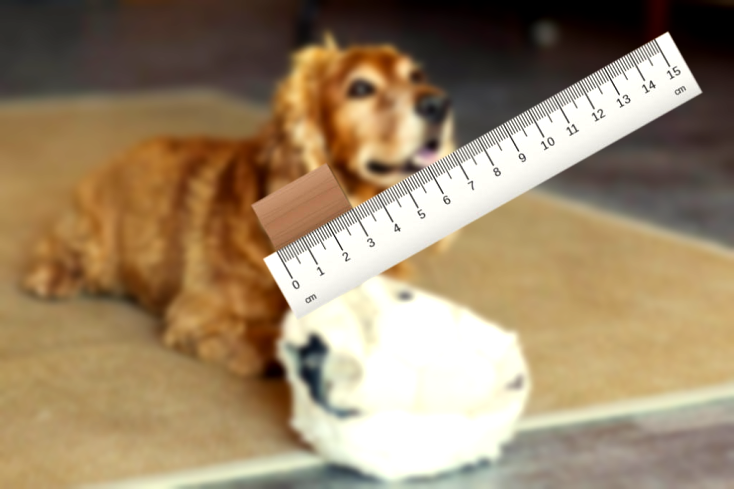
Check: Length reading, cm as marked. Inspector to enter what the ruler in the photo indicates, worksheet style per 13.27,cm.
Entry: 3,cm
